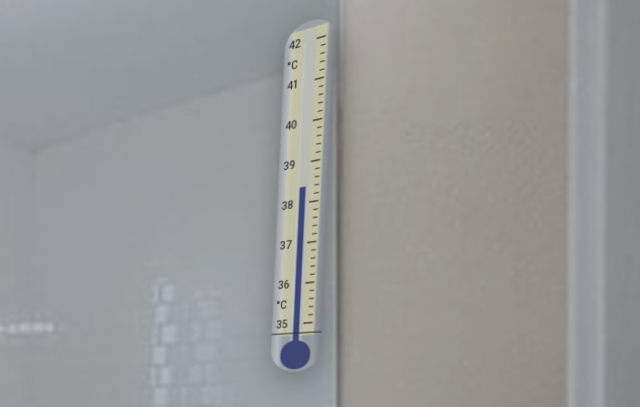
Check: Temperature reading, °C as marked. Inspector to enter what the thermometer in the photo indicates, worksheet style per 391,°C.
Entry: 38.4,°C
